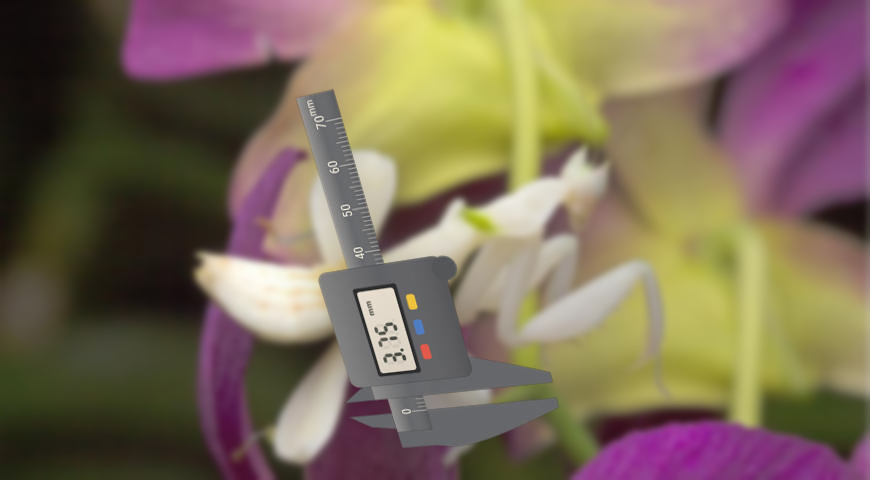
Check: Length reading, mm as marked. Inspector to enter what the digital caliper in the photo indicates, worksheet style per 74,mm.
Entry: 3.75,mm
